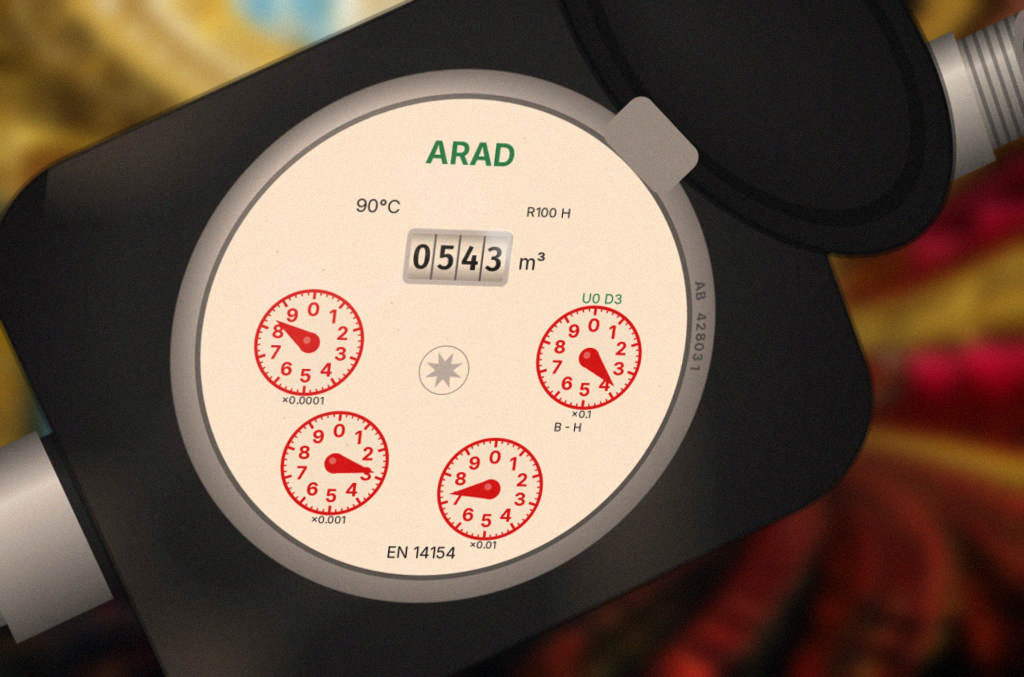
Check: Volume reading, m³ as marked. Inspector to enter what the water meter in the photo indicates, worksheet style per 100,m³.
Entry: 543.3728,m³
